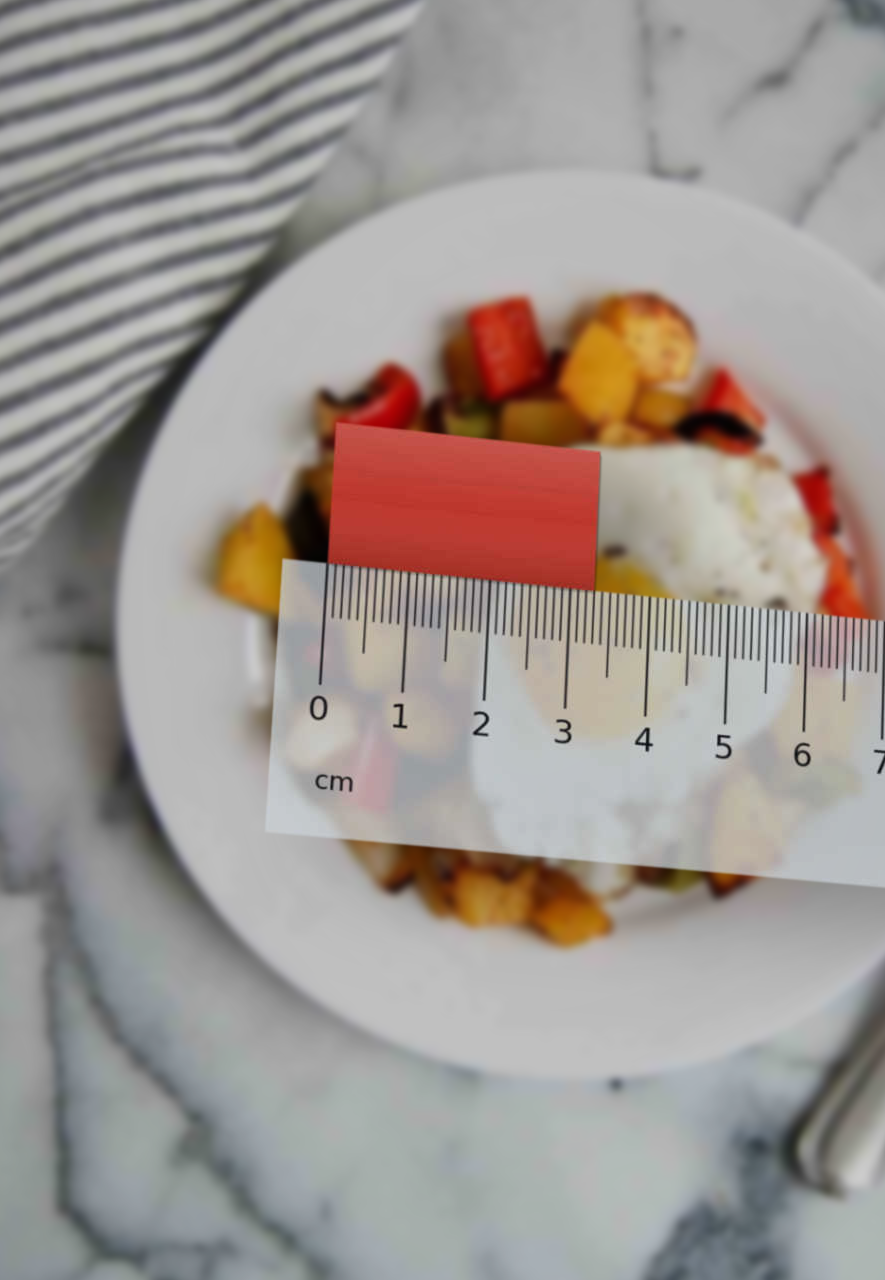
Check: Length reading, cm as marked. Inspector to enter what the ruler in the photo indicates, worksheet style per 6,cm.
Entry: 3.3,cm
